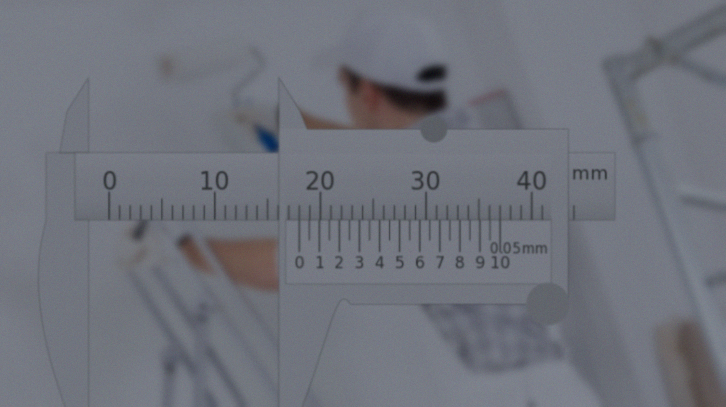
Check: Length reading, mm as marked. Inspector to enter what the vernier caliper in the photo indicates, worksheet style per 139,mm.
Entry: 18.0,mm
